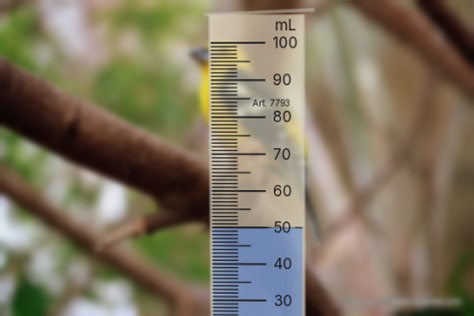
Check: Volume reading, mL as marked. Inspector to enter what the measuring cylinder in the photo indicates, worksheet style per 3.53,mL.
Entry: 50,mL
